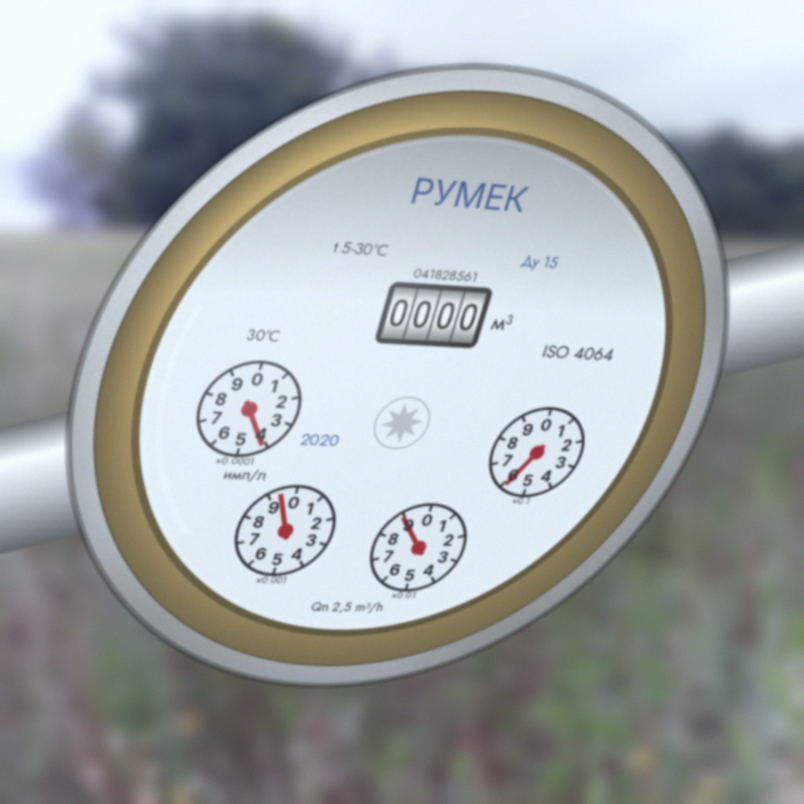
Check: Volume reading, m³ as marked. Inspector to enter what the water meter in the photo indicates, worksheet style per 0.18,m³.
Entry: 0.5894,m³
